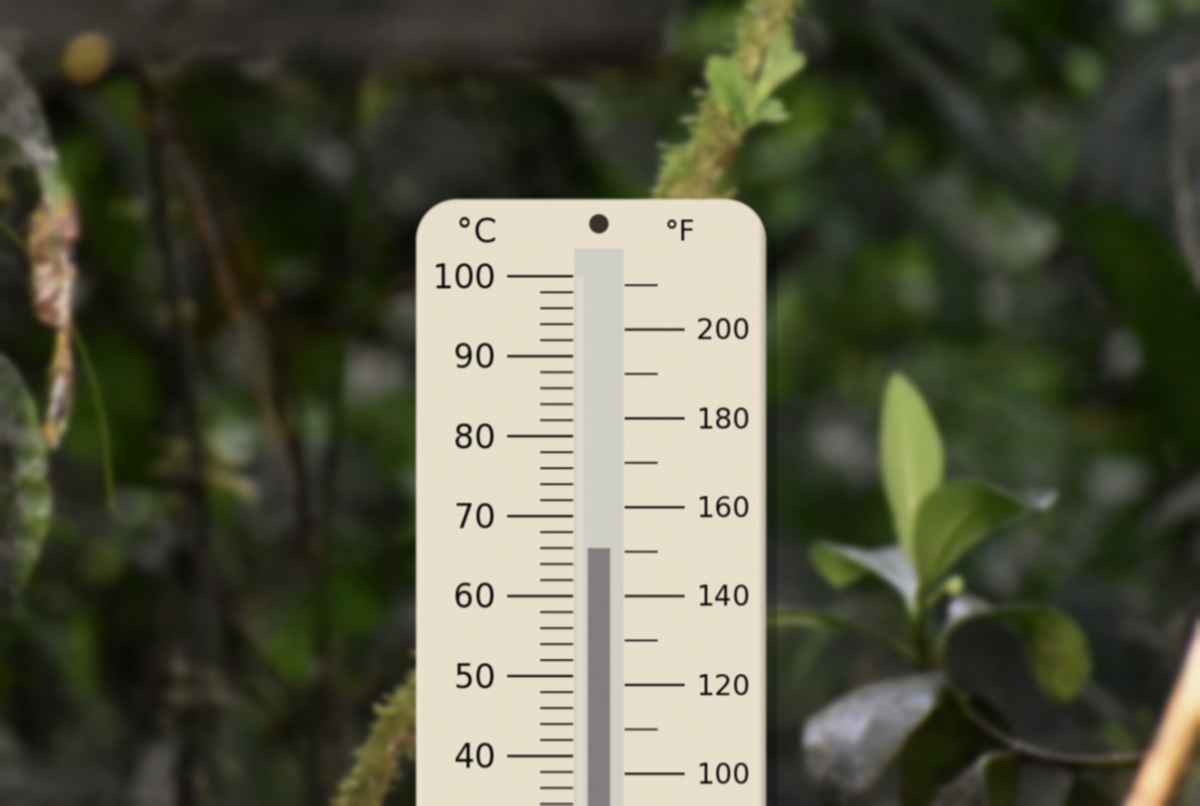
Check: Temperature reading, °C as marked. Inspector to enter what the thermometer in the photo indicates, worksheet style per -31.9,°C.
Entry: 66,°C
